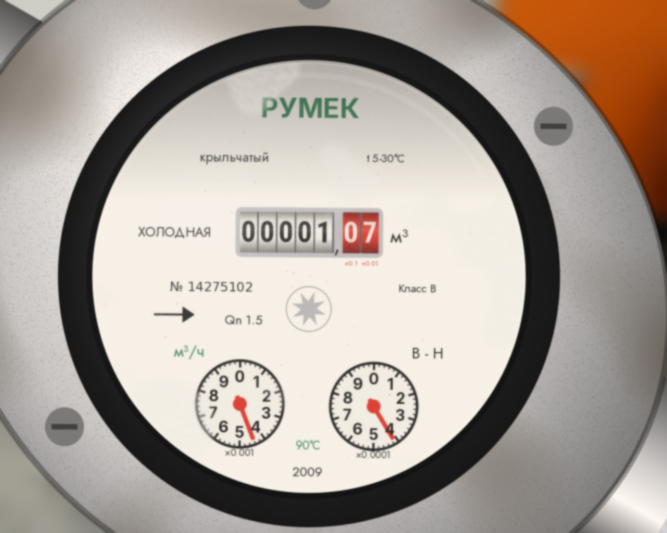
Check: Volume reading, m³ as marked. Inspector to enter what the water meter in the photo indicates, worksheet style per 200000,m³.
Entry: 1.0744,m³
